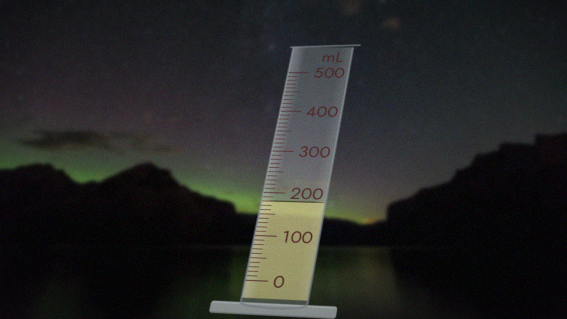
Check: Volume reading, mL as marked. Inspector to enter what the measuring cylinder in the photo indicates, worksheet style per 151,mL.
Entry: 180,mL
